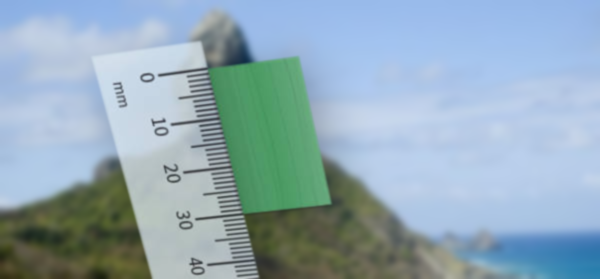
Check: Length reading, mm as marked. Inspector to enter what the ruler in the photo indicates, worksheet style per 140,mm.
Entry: 30,mm
